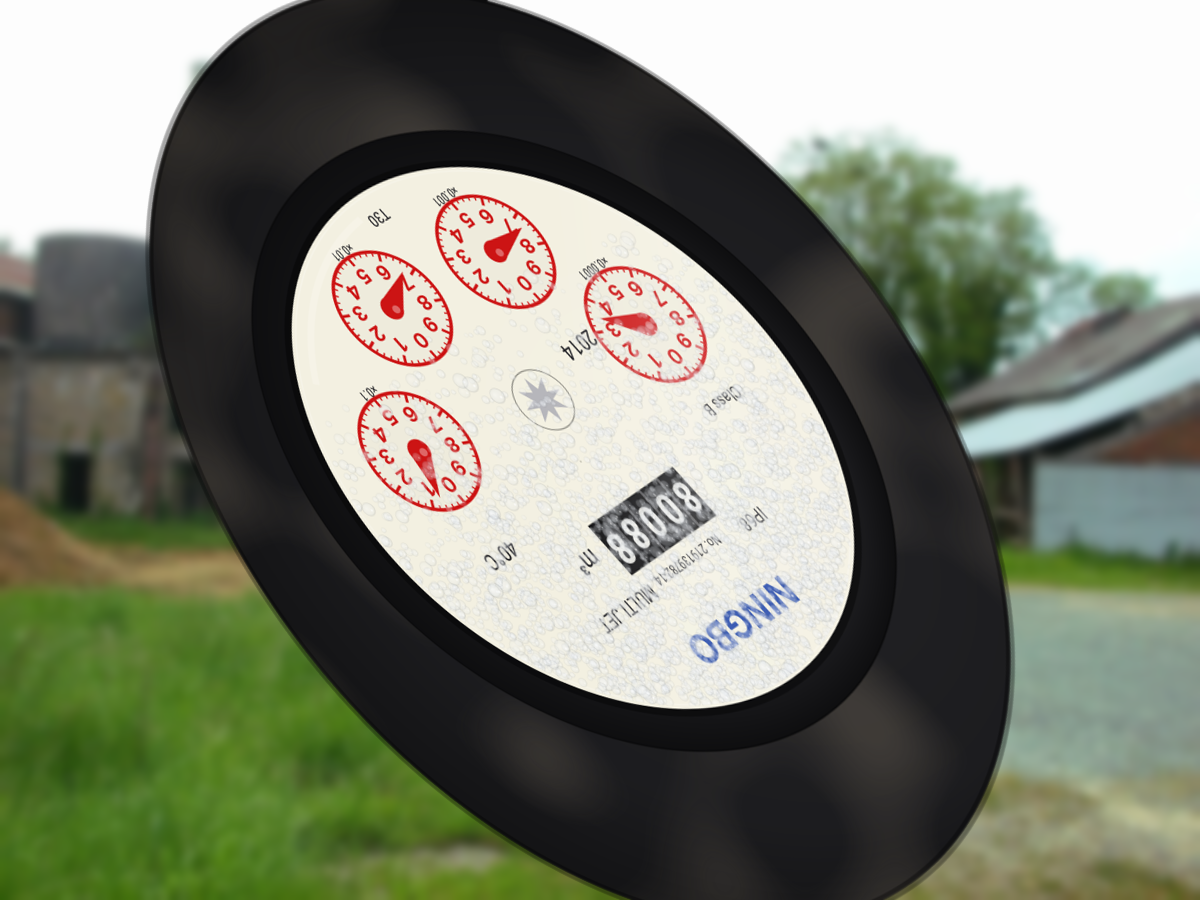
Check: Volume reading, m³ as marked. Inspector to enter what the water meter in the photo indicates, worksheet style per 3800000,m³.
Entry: 80088.0673,m³
